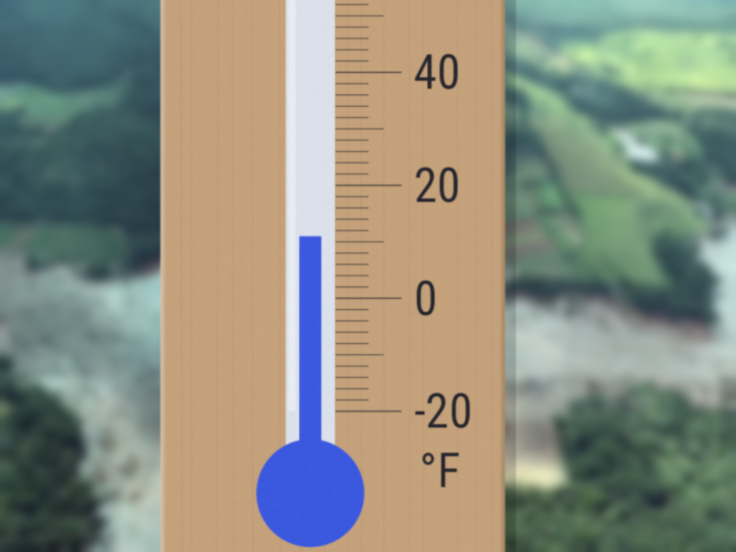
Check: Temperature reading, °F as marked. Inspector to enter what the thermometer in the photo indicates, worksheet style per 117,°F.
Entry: 11,°F
